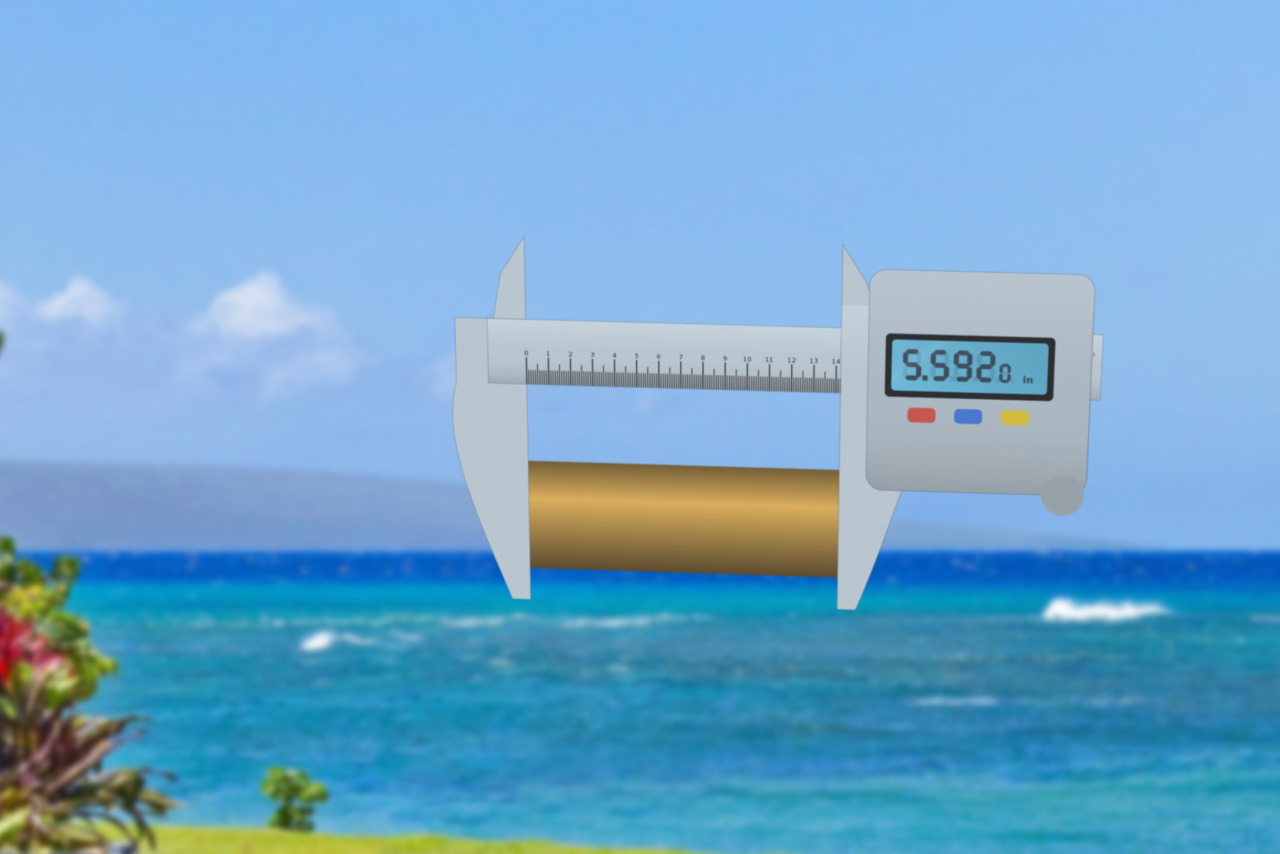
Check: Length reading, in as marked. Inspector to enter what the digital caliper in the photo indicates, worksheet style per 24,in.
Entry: 5.5920,in
